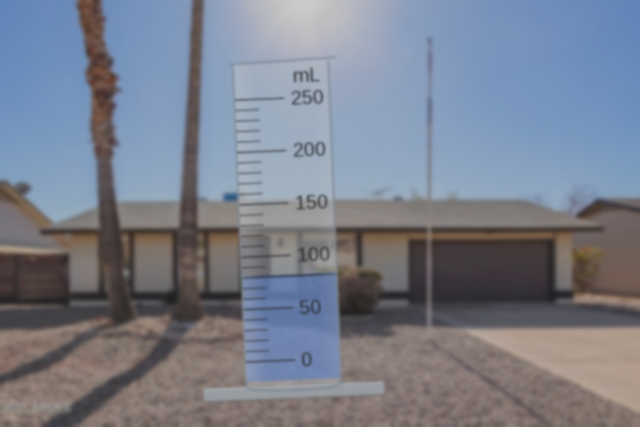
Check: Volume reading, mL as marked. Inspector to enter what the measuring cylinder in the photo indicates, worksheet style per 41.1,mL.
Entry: 80,mL
